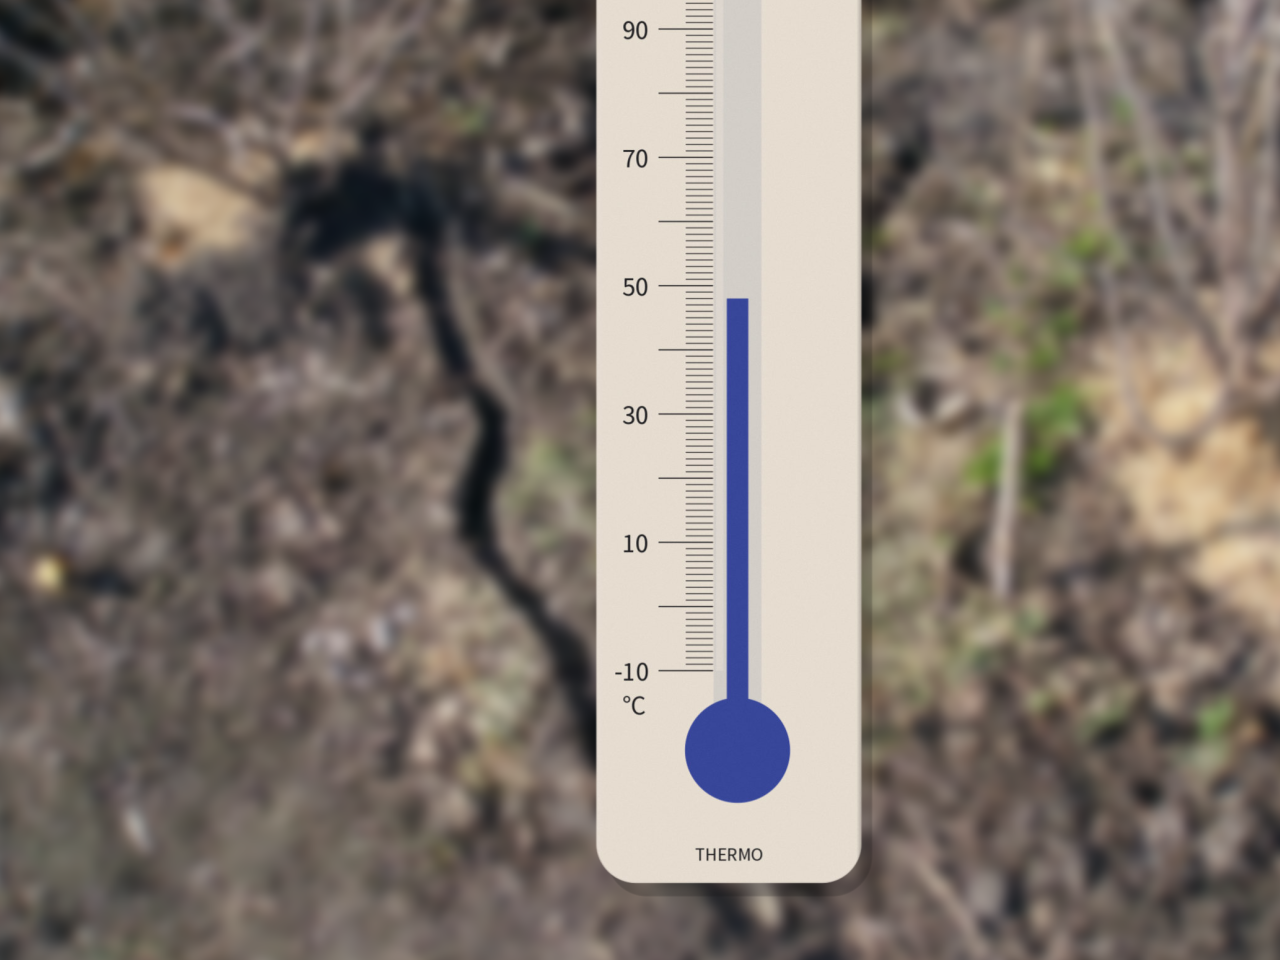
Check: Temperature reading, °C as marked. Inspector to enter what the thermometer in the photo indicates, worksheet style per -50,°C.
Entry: 48,°C
